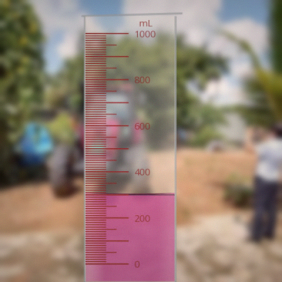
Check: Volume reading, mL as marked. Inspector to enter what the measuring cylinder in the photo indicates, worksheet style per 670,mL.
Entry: 300,mL
